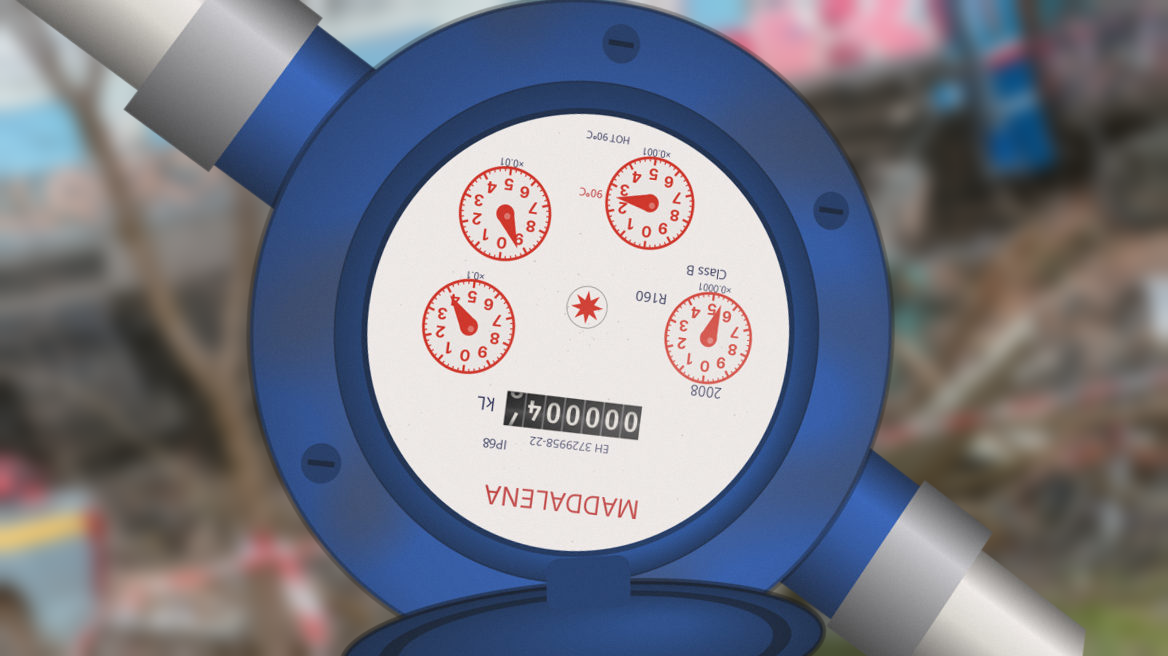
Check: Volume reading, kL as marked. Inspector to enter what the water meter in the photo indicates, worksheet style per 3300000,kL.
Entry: 47.3925,kL
